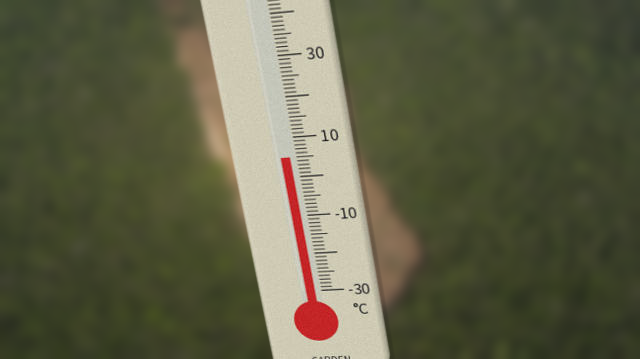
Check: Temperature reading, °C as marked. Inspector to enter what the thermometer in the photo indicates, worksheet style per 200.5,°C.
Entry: 5,°C
